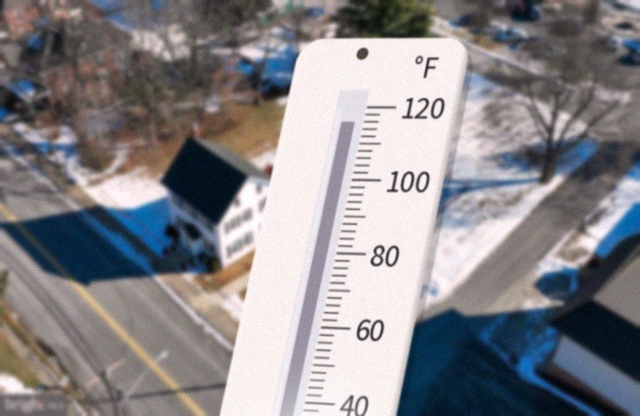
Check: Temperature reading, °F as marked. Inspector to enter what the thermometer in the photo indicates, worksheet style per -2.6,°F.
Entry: 116,°F
